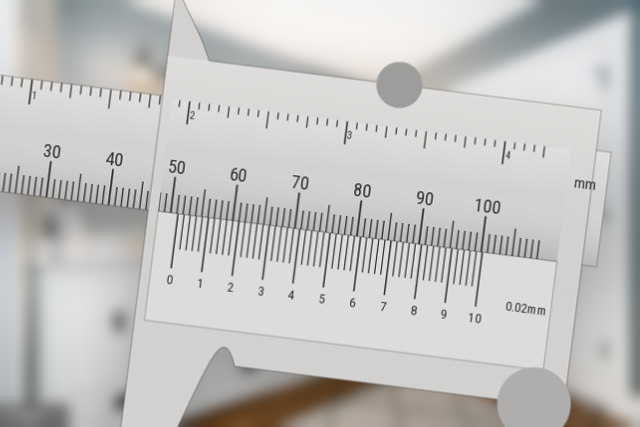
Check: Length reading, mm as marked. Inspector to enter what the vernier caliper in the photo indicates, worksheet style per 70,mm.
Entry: 51.2,mm
